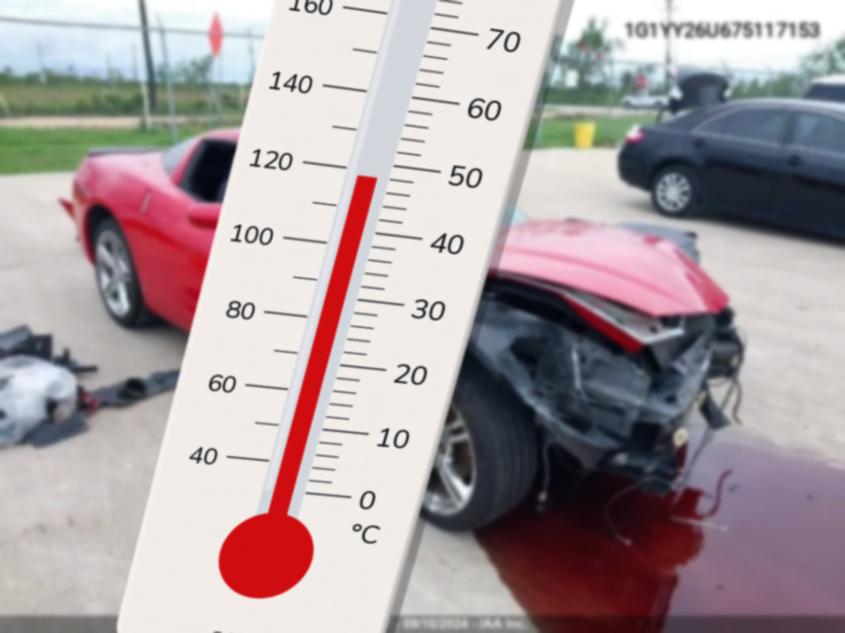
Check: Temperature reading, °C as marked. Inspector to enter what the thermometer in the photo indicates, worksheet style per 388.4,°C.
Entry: 48,°C
